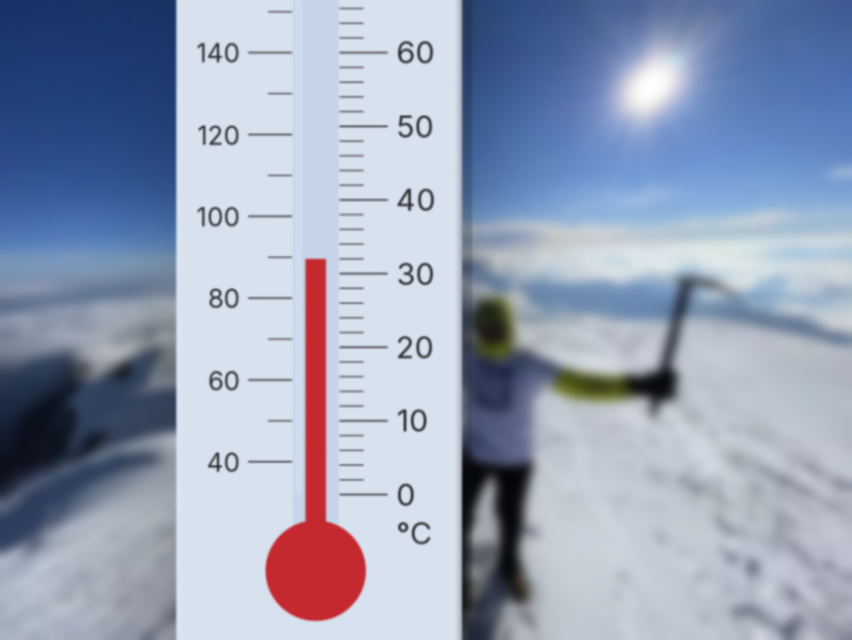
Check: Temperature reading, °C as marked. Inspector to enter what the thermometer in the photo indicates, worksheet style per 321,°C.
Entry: 32,°C
